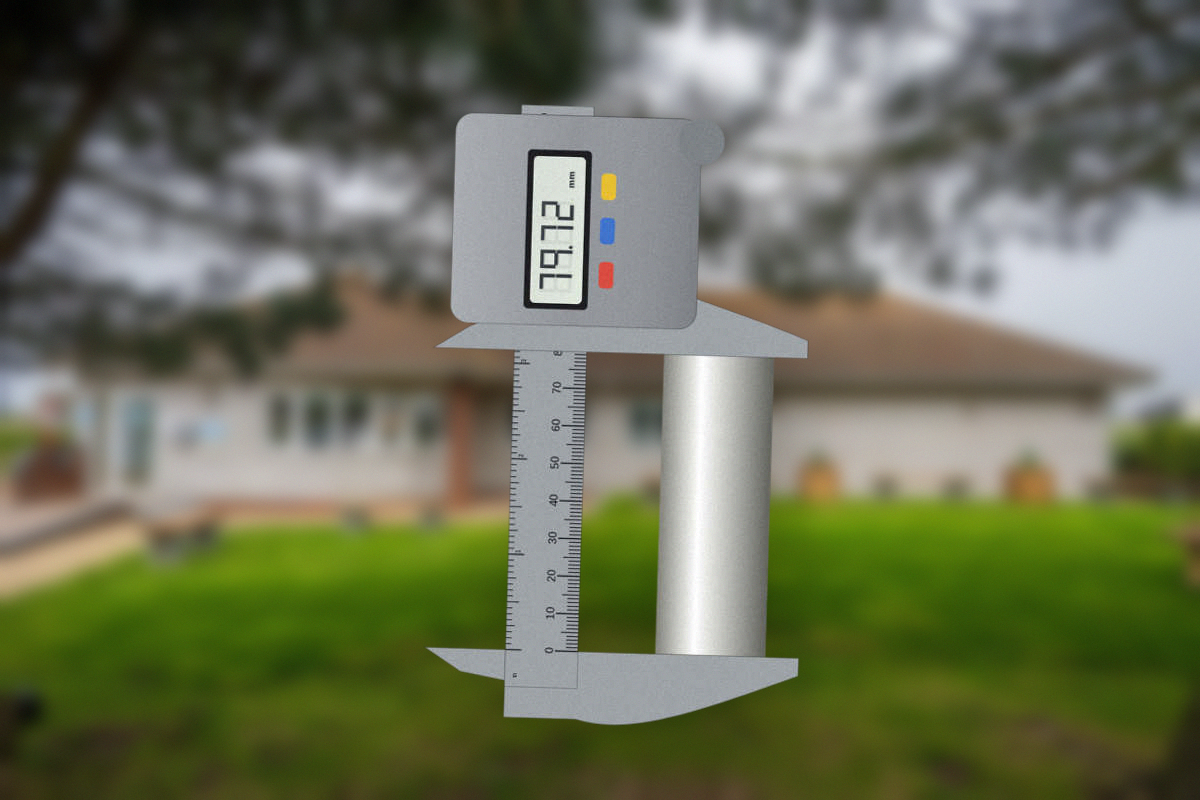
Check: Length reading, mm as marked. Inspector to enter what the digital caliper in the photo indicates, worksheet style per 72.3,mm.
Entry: 79.72,mm
